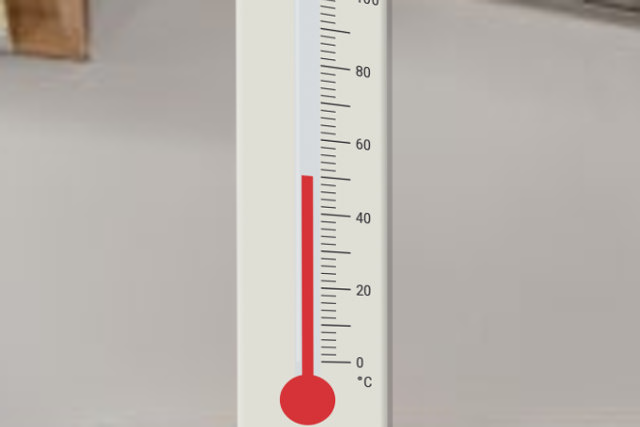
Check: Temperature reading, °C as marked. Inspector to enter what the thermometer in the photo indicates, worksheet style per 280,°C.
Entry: 50,°C
